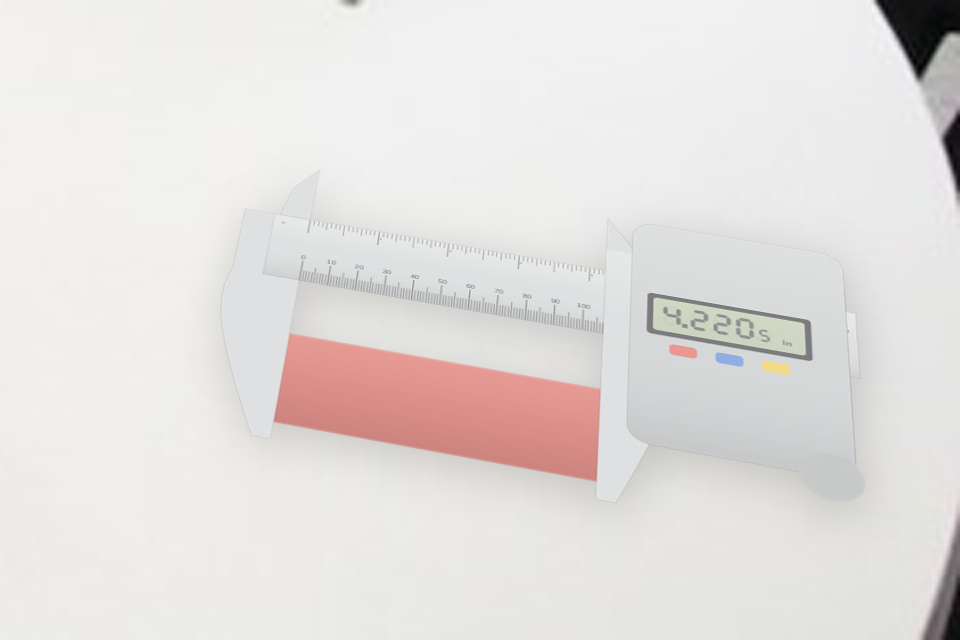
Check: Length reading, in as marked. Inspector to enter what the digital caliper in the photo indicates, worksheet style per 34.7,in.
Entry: 4.2205,in
